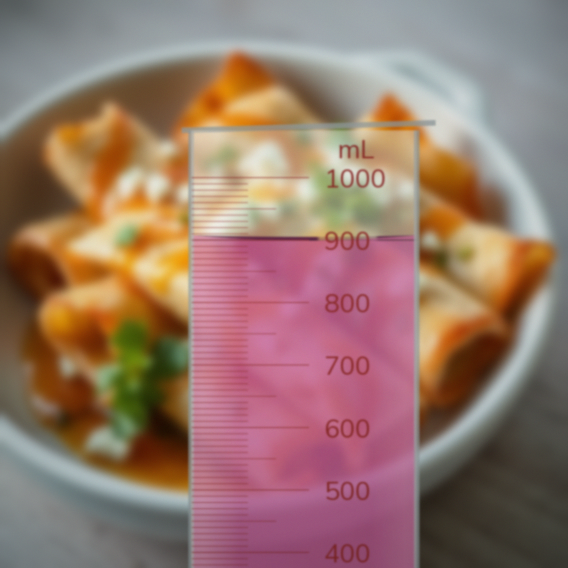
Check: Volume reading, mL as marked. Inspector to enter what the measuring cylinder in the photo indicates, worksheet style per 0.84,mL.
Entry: 900,mL
